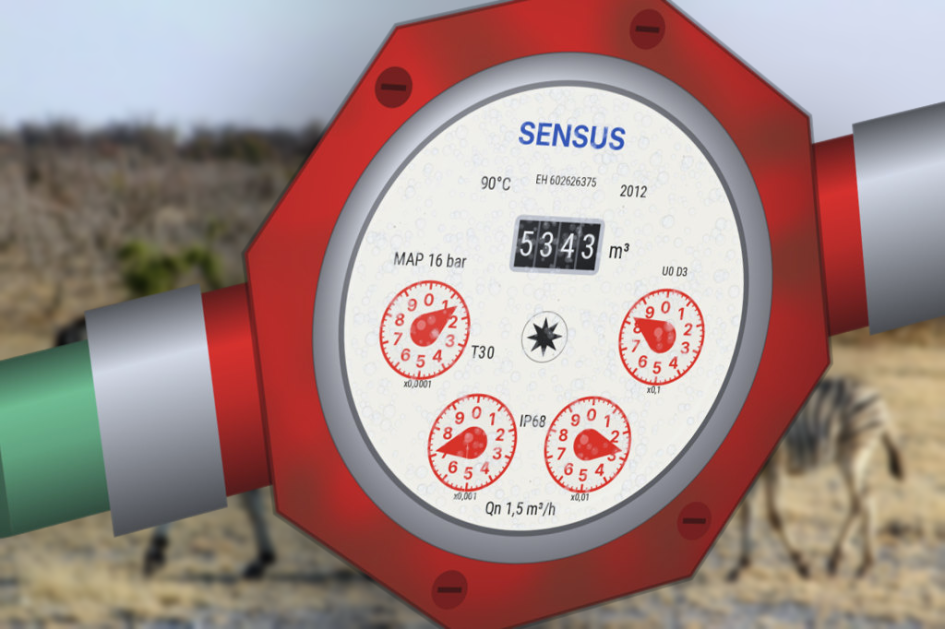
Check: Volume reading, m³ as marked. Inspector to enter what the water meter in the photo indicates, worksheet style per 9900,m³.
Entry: 5343.8271,m³
